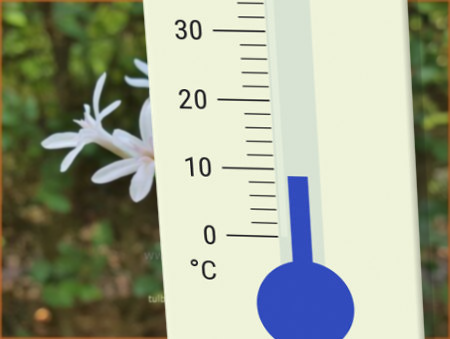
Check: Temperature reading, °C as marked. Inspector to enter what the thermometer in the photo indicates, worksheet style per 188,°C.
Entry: 9,°C
